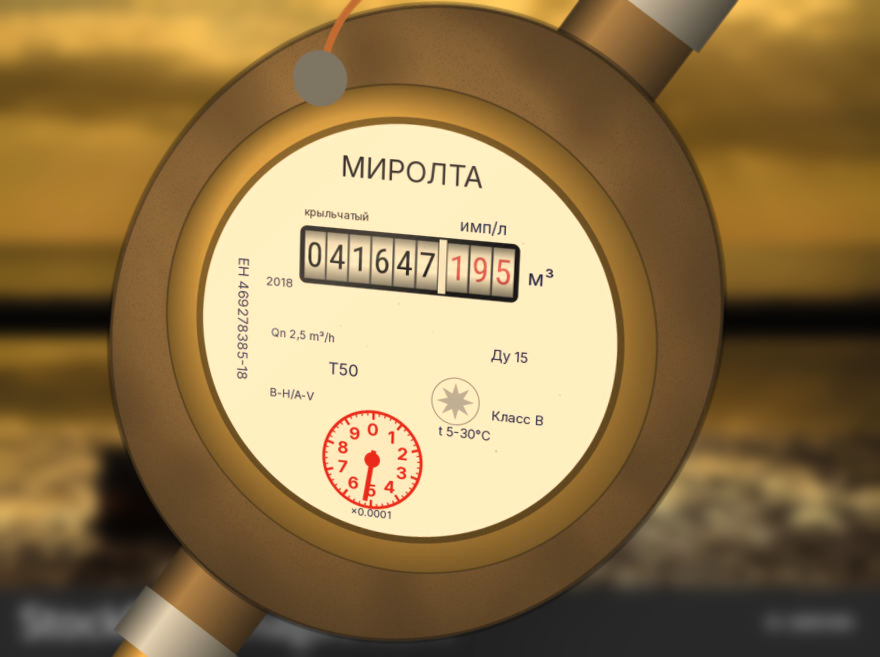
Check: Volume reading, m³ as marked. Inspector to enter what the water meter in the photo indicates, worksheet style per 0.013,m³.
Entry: 41647.1955,m³
